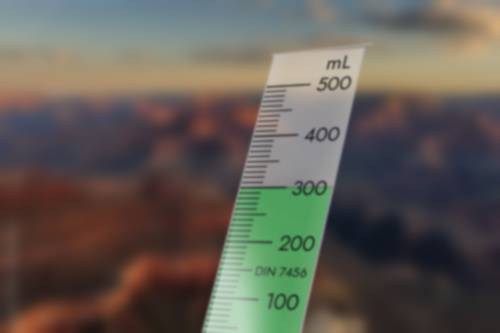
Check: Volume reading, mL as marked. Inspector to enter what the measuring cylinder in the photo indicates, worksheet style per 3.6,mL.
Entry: 300,mL
